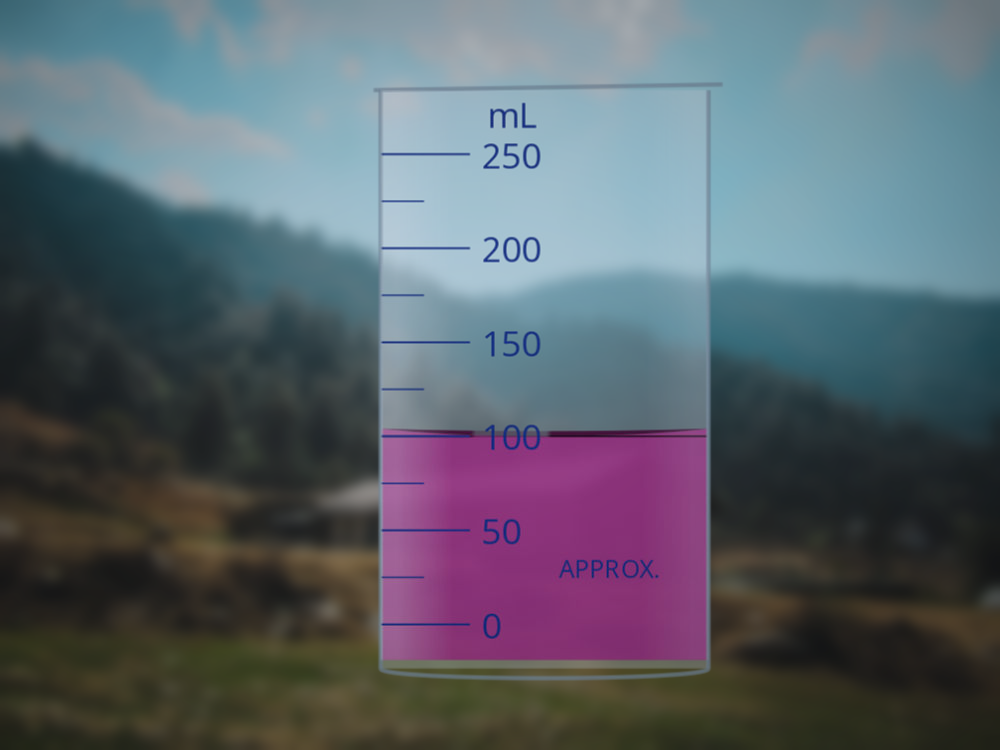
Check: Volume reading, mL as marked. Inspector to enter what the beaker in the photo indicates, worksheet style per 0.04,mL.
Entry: 100,mL
